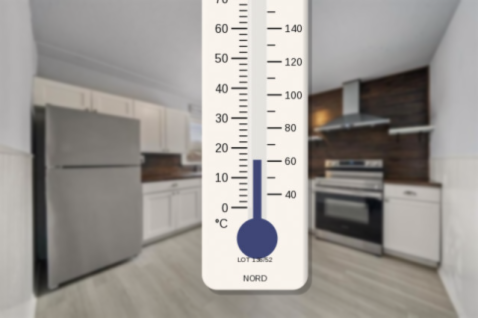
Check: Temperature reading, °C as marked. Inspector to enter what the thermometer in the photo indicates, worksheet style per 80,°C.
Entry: 16,°C
